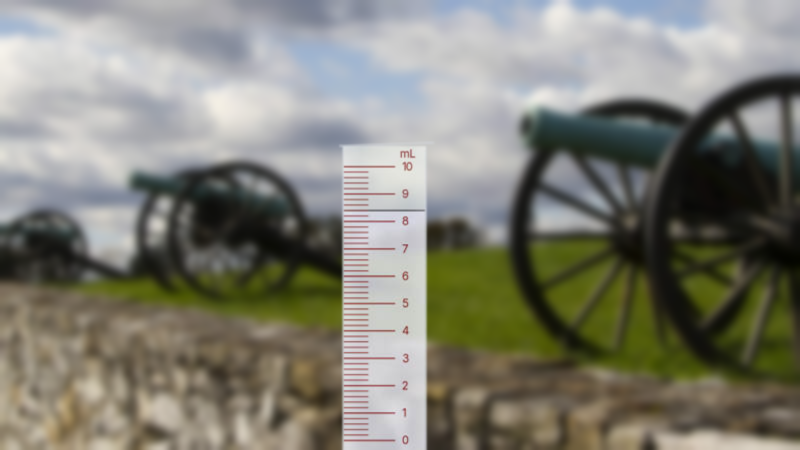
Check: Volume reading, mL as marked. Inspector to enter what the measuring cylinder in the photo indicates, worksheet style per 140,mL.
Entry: 8.4,mL
